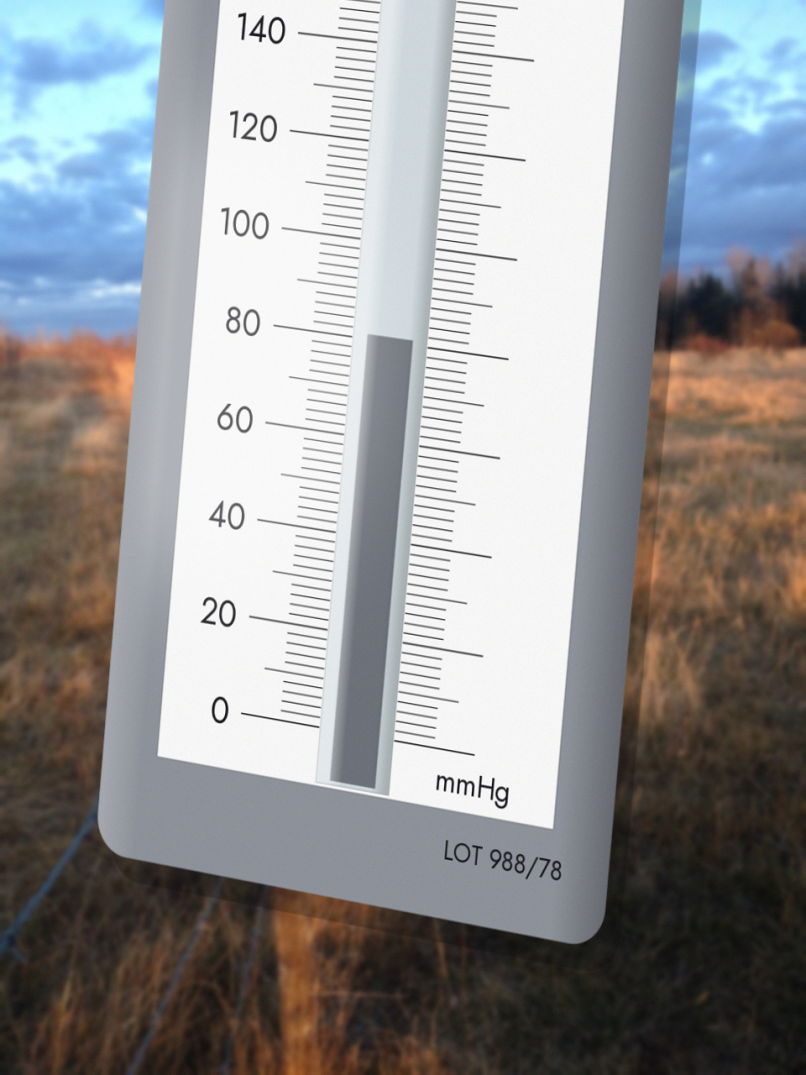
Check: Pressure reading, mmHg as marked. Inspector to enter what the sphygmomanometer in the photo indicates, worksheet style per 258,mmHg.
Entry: 81,mmHg
